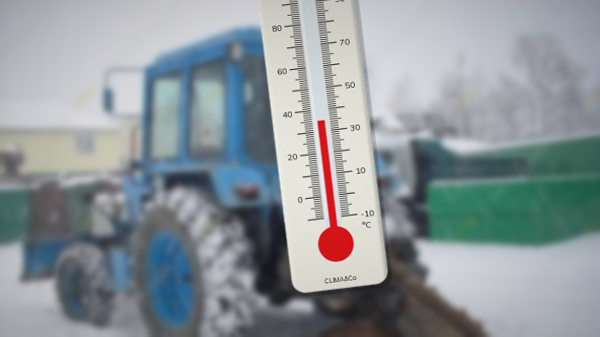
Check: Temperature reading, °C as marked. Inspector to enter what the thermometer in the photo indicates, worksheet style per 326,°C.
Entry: 35,°C
